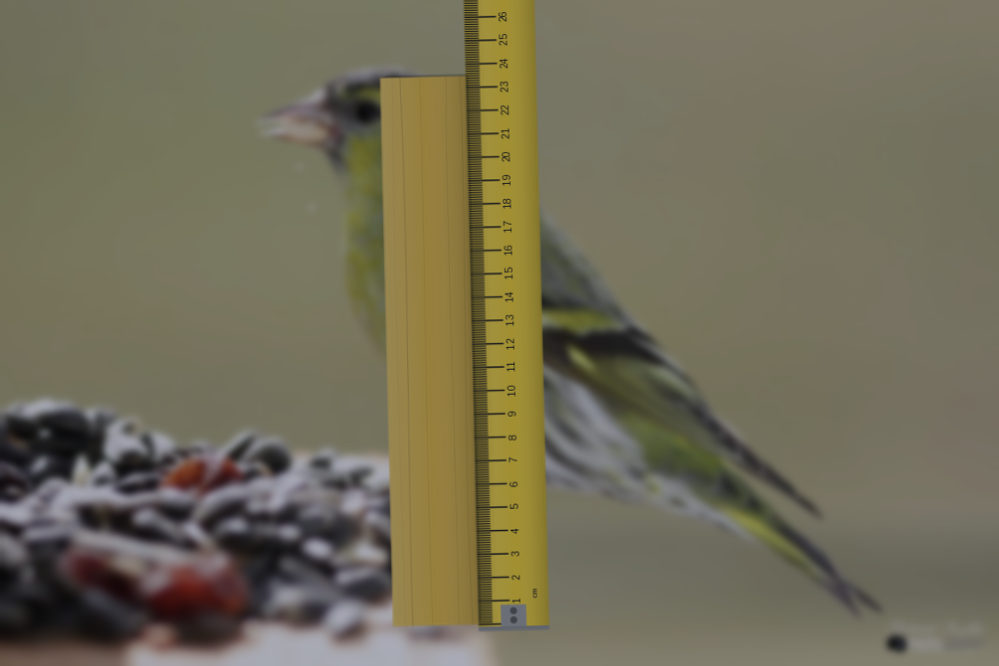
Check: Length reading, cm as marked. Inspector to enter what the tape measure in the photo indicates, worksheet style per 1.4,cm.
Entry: 23.5,cm
